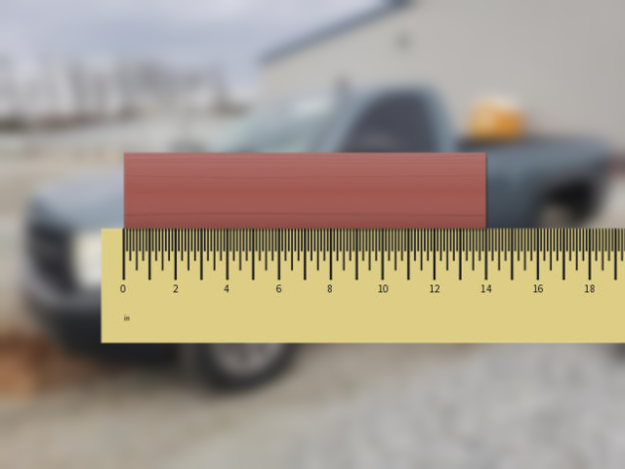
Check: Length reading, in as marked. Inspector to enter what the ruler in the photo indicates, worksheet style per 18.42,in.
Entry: 14,in
